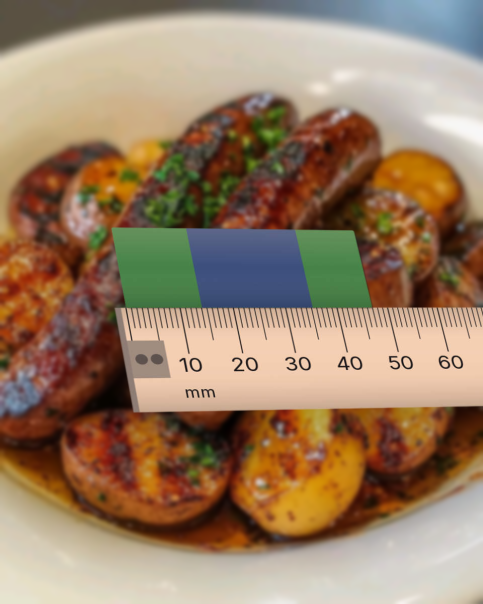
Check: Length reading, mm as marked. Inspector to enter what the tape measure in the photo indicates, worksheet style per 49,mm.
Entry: 47,mm
